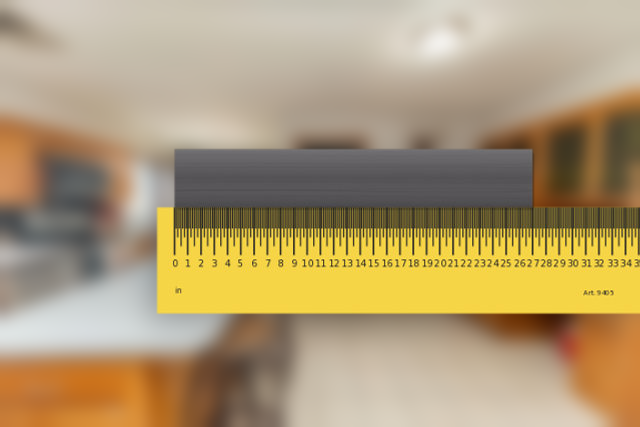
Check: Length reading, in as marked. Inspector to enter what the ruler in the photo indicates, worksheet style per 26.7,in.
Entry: 27,in
